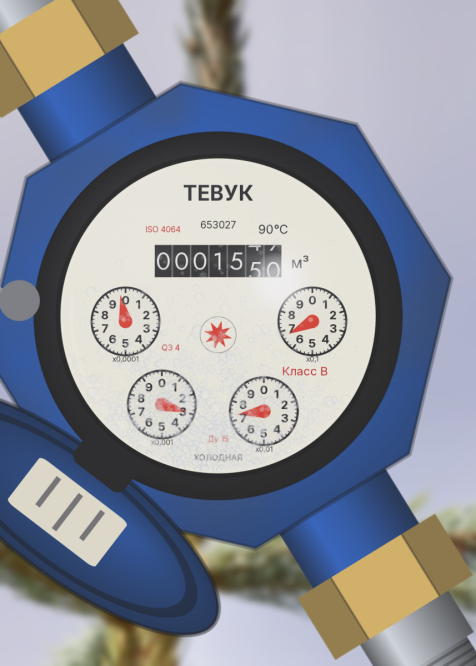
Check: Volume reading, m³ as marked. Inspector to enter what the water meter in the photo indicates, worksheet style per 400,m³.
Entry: 1549.6729,m³
